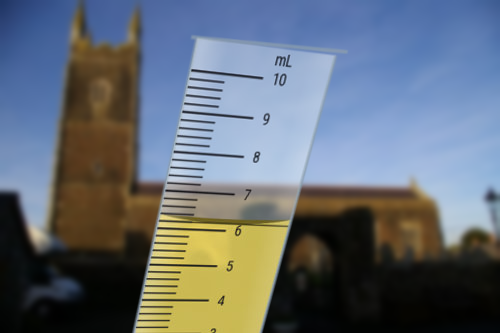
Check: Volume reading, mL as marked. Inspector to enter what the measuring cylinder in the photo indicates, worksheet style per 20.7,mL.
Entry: 6.2,mL
